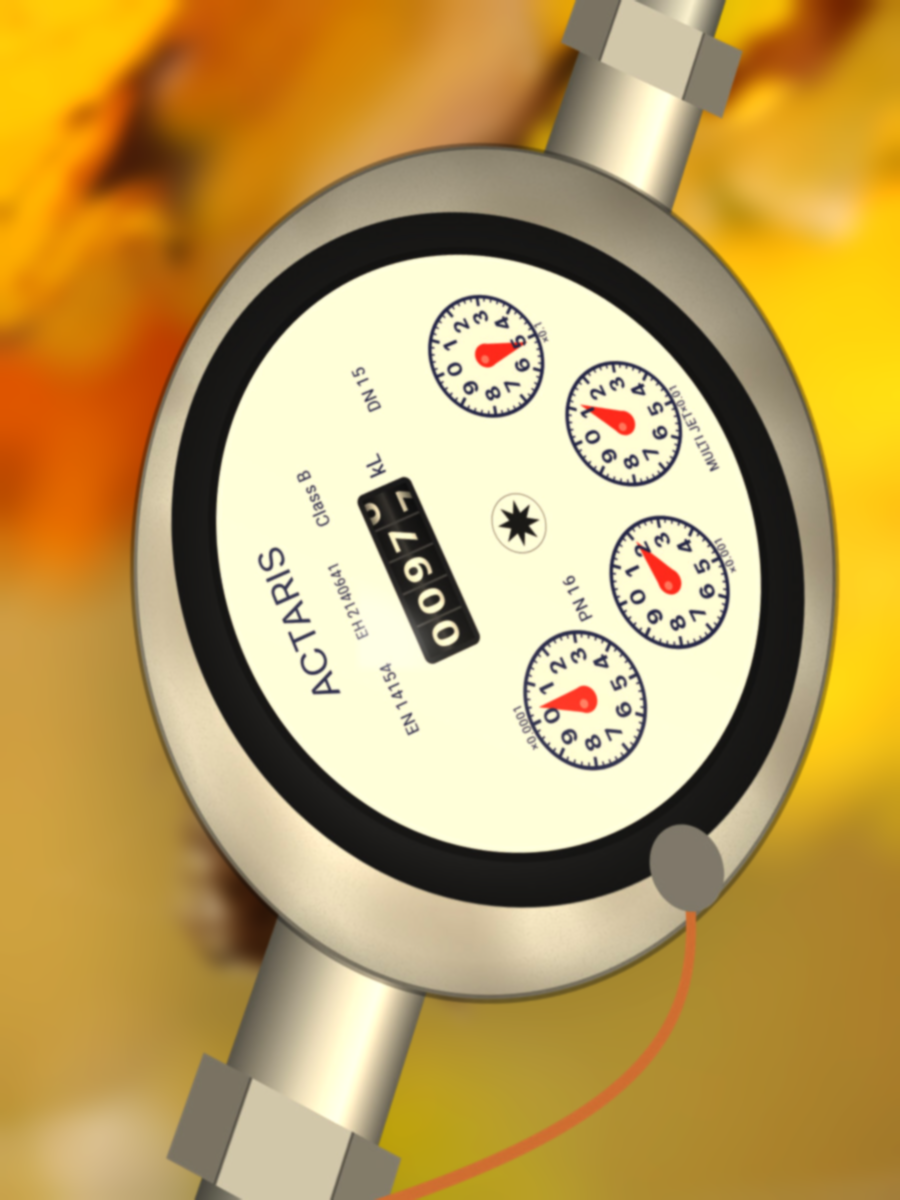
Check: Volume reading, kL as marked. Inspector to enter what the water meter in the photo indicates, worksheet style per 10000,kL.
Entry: 976.5120,kL
